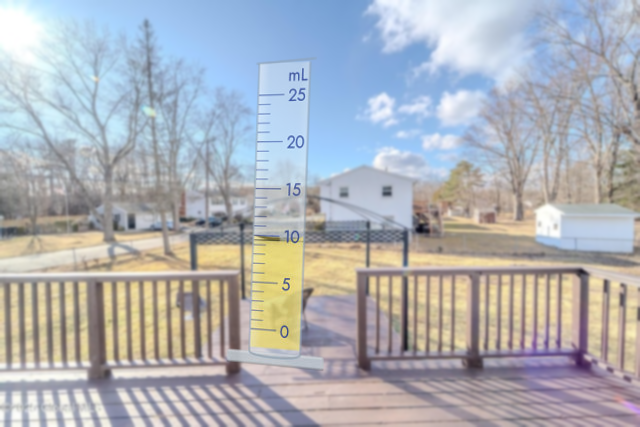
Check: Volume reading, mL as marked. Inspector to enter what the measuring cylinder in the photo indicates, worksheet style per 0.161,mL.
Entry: 9.5,mL
